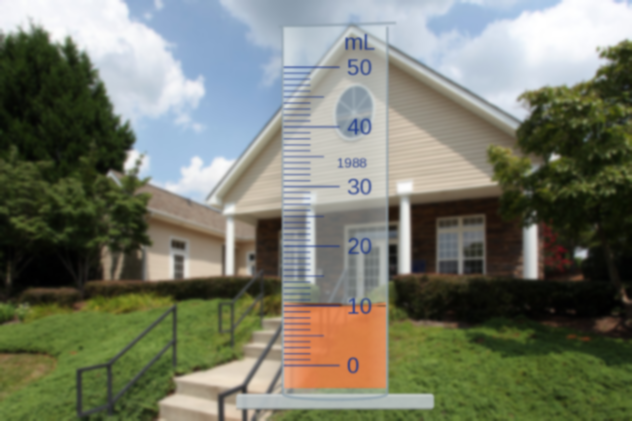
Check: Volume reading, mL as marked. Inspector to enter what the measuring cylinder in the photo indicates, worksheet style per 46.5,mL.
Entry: 10,mL
